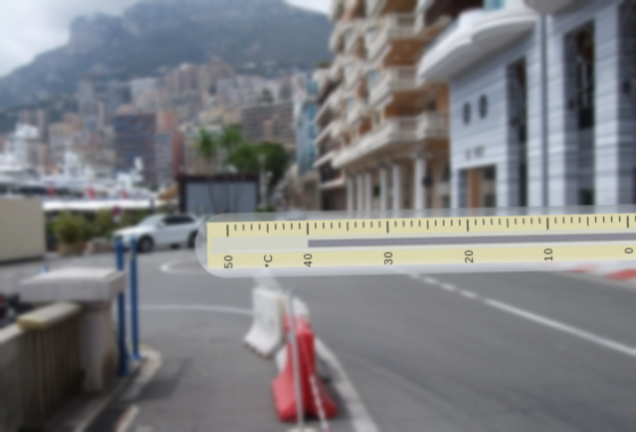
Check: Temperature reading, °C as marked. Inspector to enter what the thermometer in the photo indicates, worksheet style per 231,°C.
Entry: 40,°C
